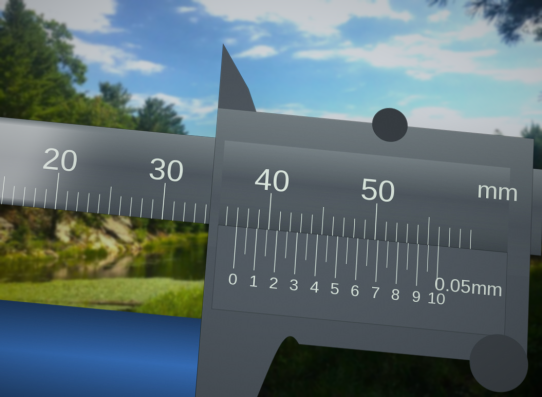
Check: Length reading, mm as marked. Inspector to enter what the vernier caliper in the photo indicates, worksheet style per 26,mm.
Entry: 37.0,mm
